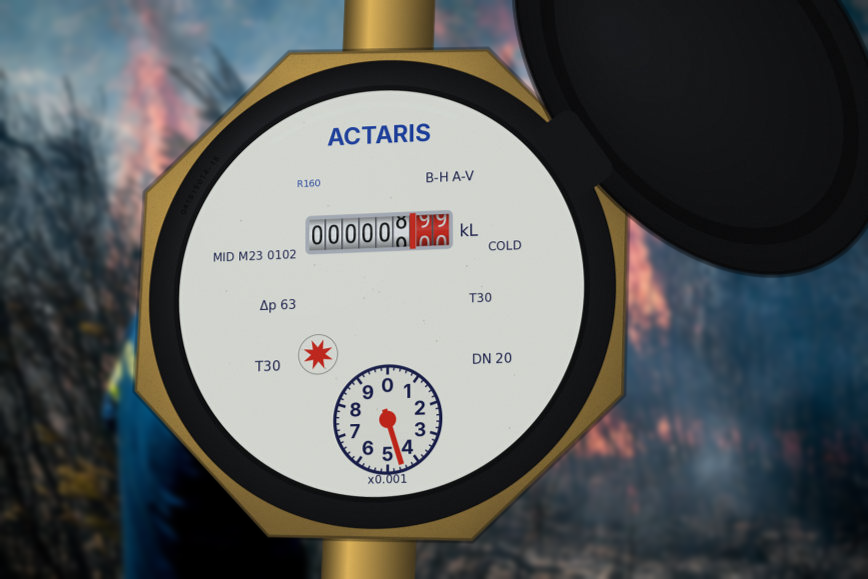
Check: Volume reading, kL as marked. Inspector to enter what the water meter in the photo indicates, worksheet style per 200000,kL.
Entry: 8.994,kL
